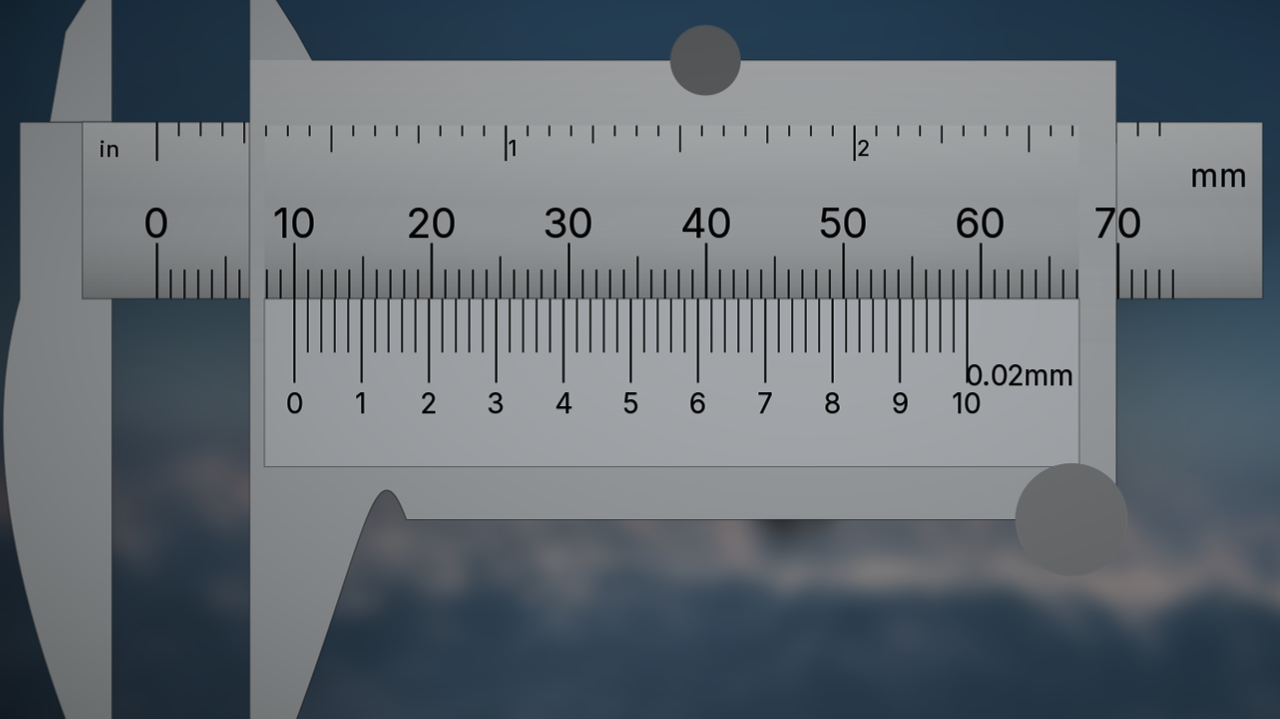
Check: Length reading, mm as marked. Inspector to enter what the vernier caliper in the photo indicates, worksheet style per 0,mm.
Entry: 10.0,mm
